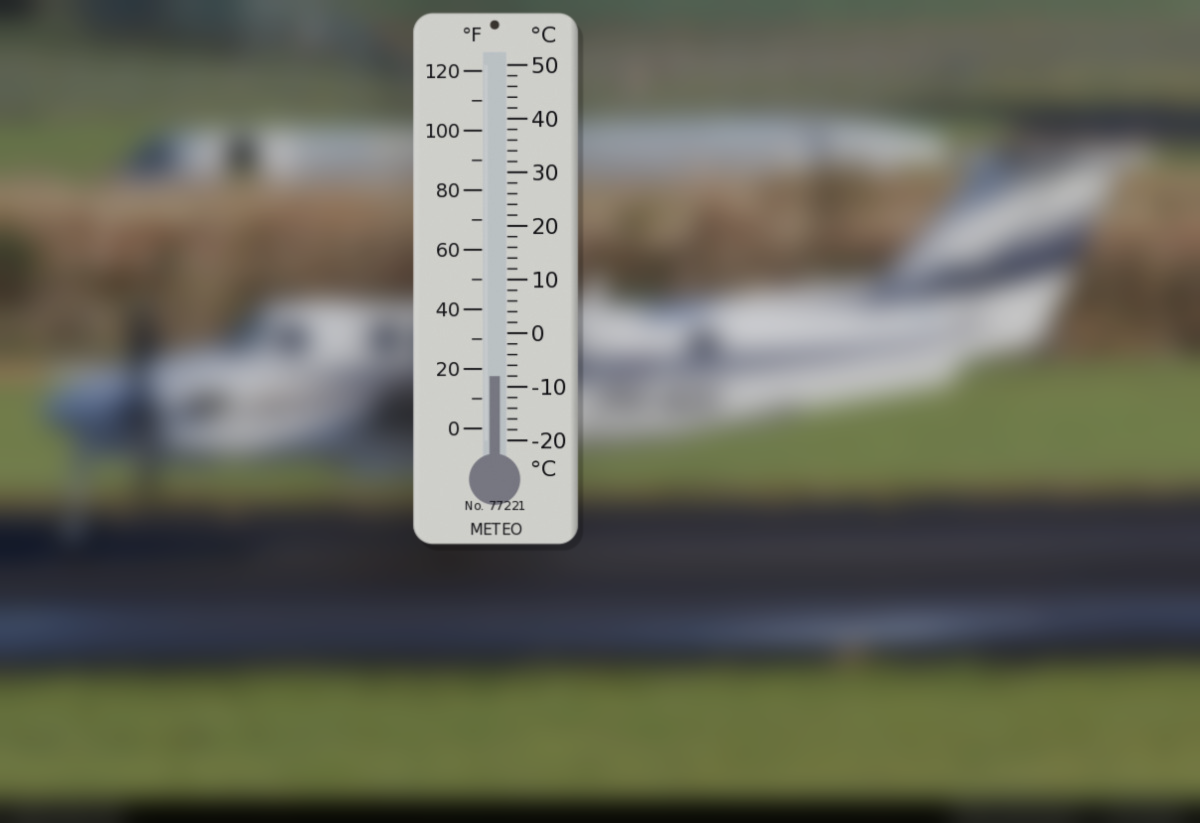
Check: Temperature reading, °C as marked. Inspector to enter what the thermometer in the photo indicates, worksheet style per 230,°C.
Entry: -8,°C
